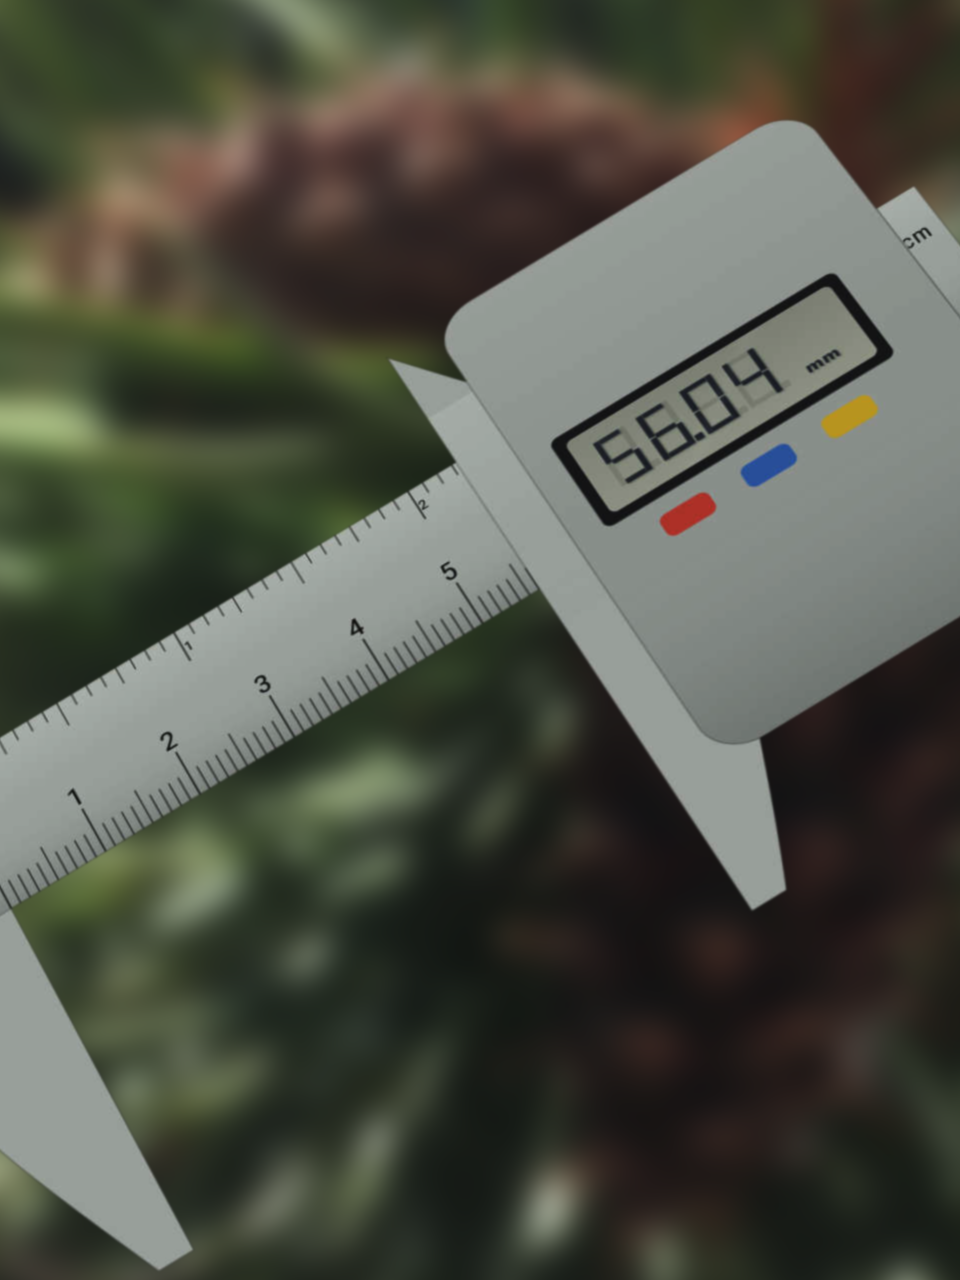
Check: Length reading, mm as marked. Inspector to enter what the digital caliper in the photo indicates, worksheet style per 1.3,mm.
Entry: 56.04,mm
